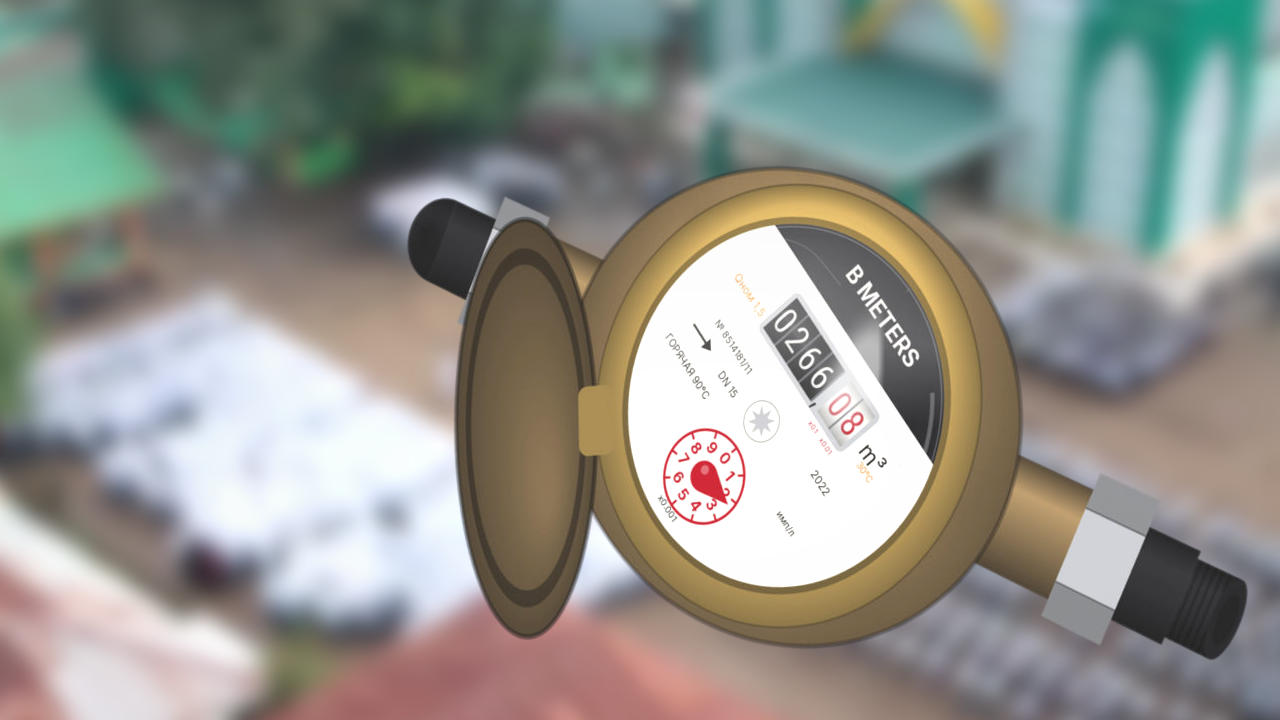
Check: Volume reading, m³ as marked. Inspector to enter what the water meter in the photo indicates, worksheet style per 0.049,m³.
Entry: 266.082,m³
